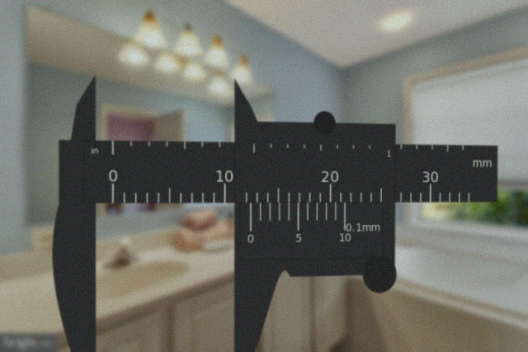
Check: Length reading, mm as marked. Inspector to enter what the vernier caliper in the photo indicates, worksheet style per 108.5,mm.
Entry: 12.4,mm
